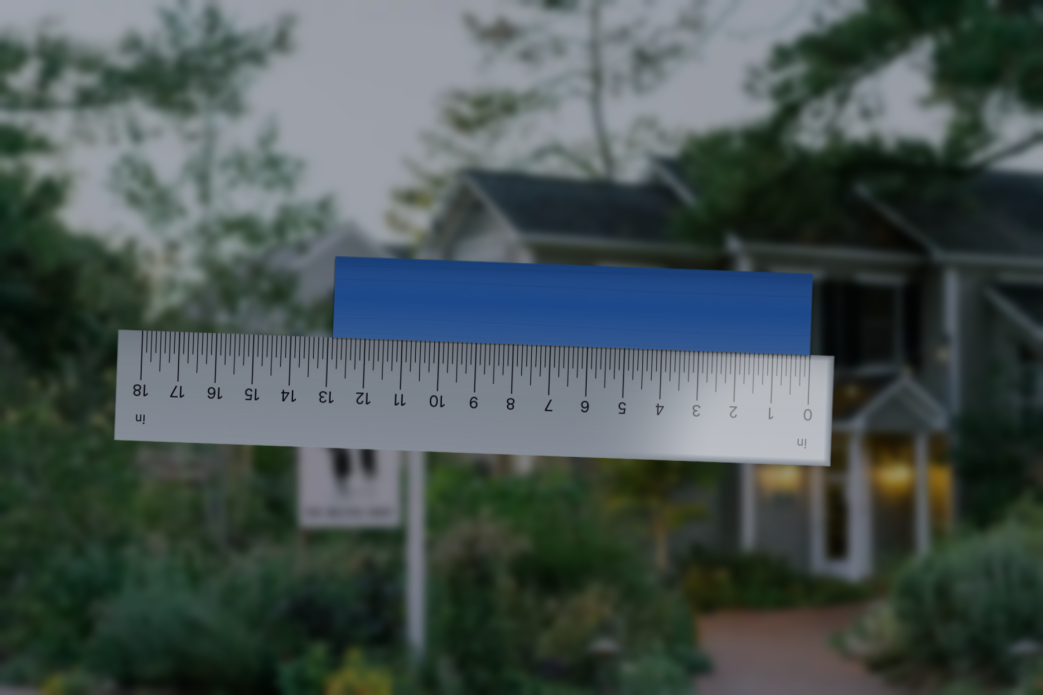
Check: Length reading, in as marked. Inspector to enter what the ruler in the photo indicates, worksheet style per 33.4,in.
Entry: 12.875,in
